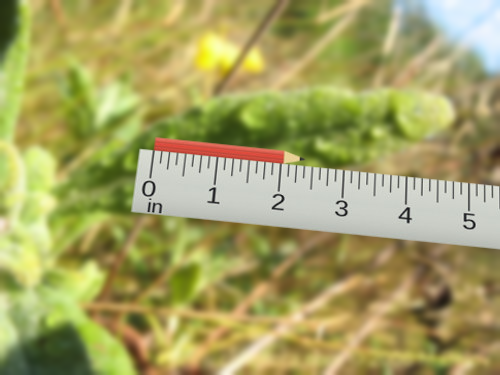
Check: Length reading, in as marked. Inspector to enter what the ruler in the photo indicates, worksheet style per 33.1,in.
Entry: 2.375,in
